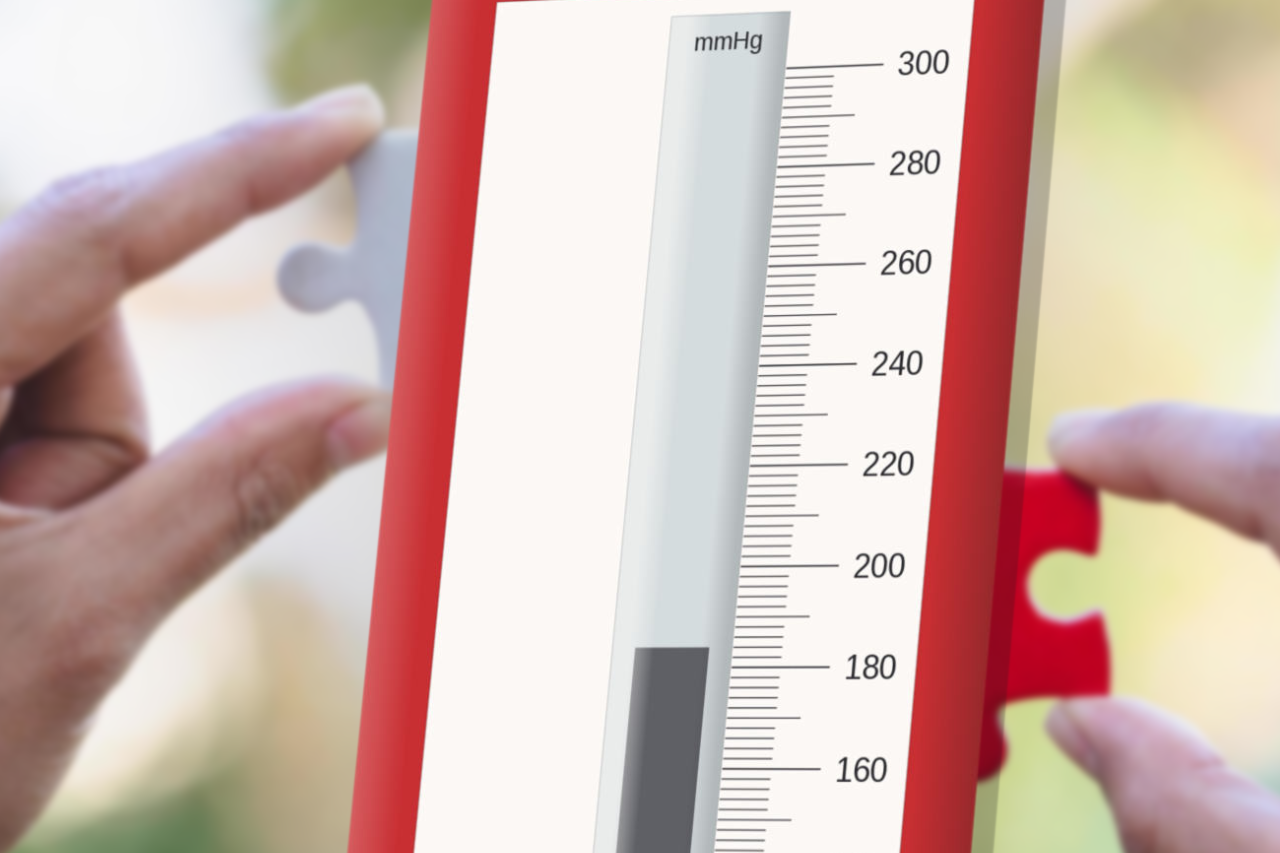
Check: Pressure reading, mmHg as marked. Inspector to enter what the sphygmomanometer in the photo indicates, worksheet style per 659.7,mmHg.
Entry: 184,mmHg
